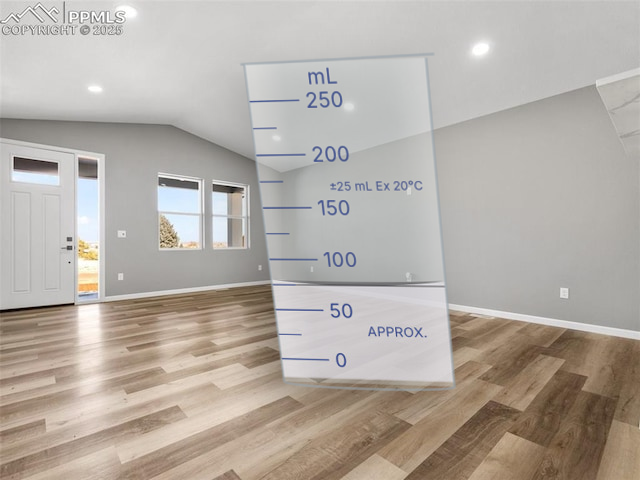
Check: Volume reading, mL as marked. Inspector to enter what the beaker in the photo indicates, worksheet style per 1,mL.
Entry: 75,mL
